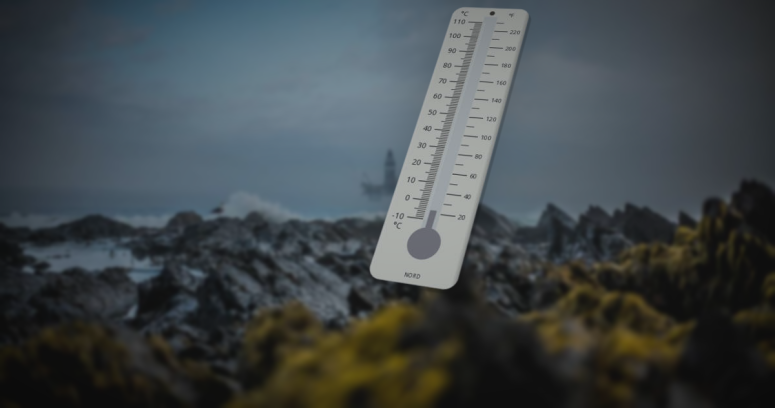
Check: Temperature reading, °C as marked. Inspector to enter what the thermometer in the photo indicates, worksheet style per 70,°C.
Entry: -5,°C
